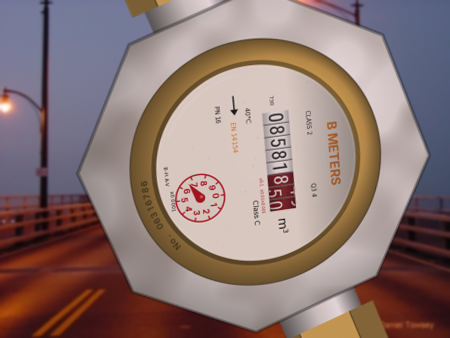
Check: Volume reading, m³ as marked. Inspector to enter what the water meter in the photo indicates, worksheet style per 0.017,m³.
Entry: 8581.8496,m³
